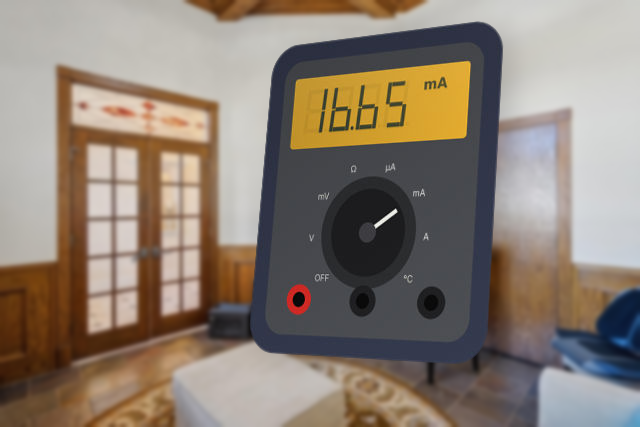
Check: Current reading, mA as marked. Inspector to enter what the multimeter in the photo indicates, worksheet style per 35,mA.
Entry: 16.65,mA
